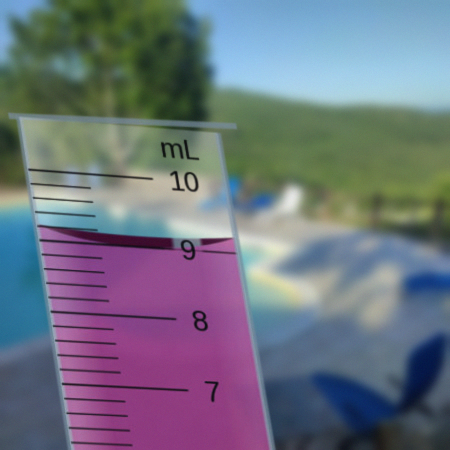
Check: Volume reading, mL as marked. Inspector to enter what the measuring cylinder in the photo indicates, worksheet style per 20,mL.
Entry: 9,mL
